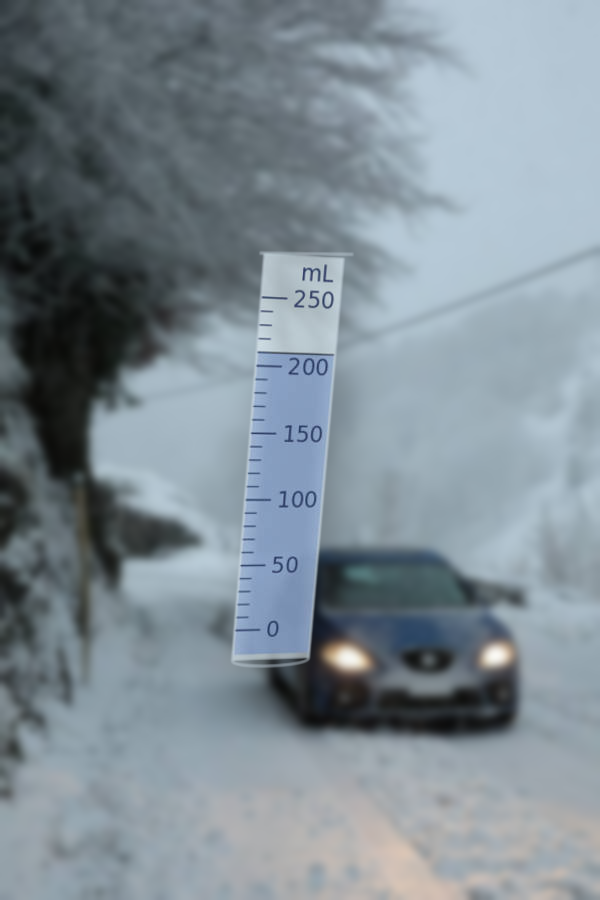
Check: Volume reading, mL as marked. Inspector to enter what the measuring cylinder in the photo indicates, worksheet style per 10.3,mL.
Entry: 210,mL
